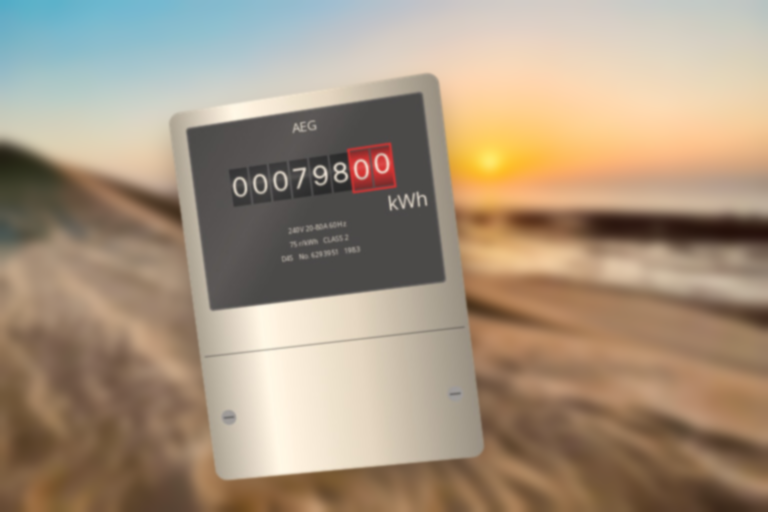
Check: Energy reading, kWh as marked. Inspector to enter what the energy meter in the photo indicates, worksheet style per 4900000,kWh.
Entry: 798.00,kWh
